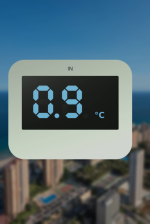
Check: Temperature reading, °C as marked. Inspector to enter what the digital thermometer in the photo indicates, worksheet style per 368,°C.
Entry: 0.9,°C
